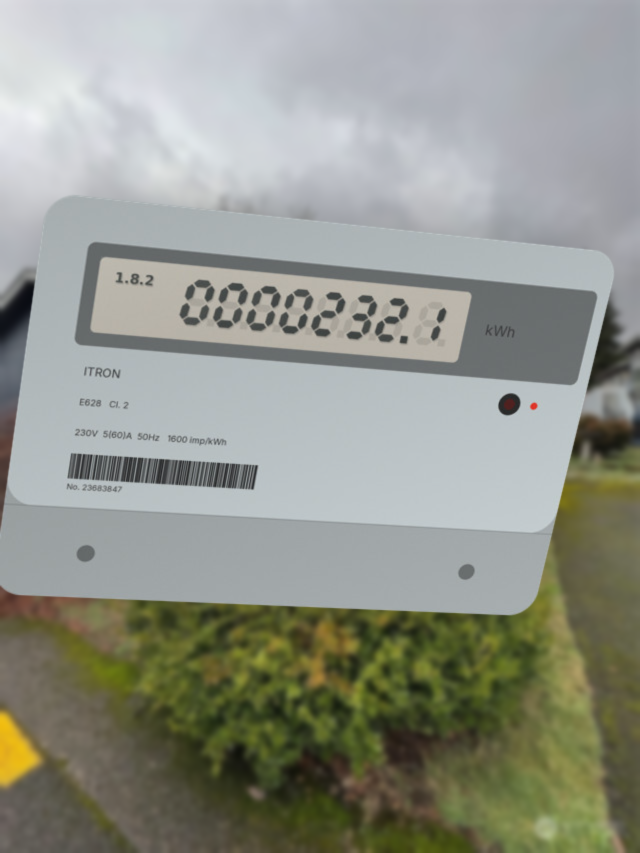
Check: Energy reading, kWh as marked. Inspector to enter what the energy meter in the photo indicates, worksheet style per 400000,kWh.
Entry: 232.1,kWh
